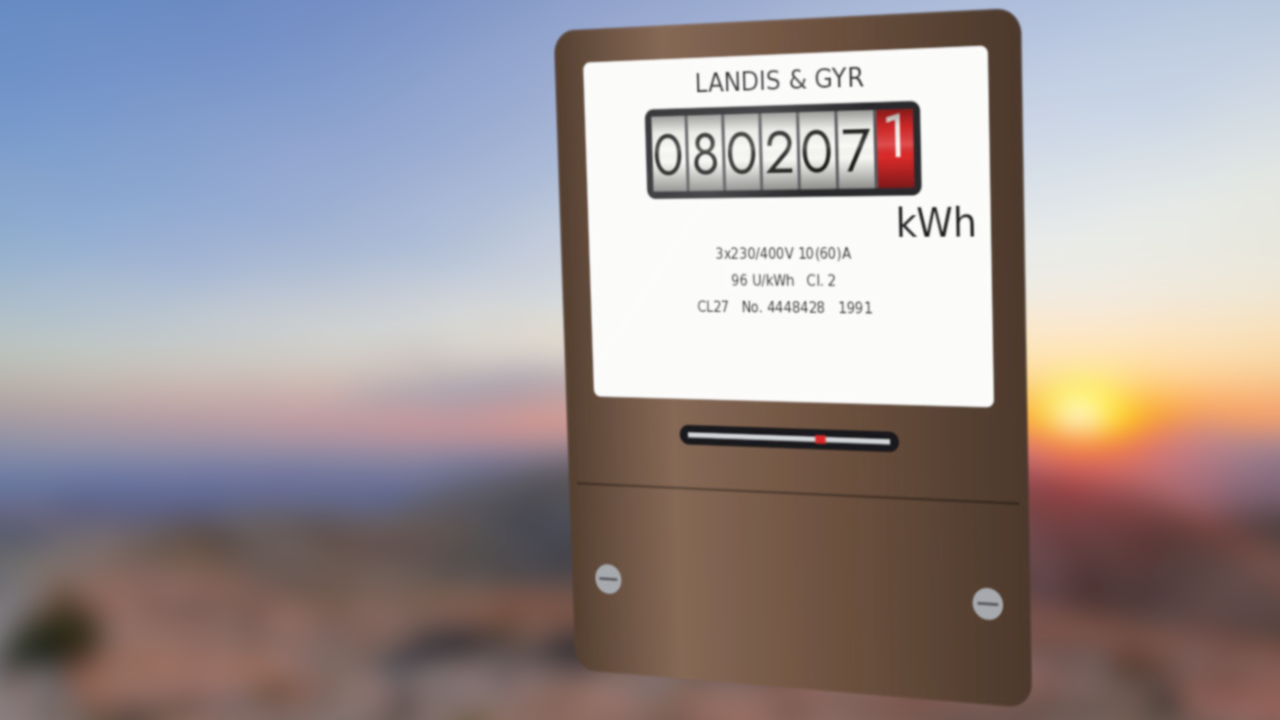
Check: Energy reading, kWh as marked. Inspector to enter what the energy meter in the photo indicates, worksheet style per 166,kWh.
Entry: 80207.1,kWh
